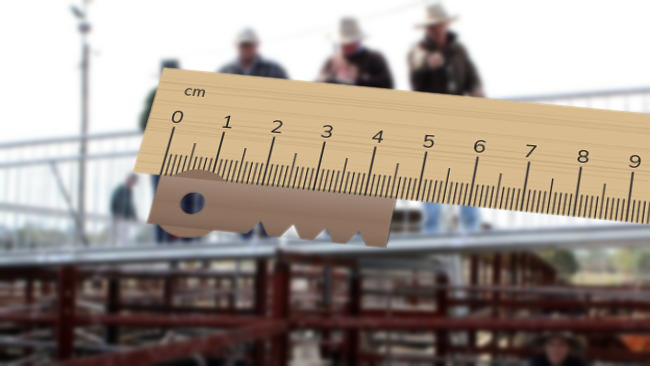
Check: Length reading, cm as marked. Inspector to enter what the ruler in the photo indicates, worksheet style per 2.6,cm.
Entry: 4.6,cm
